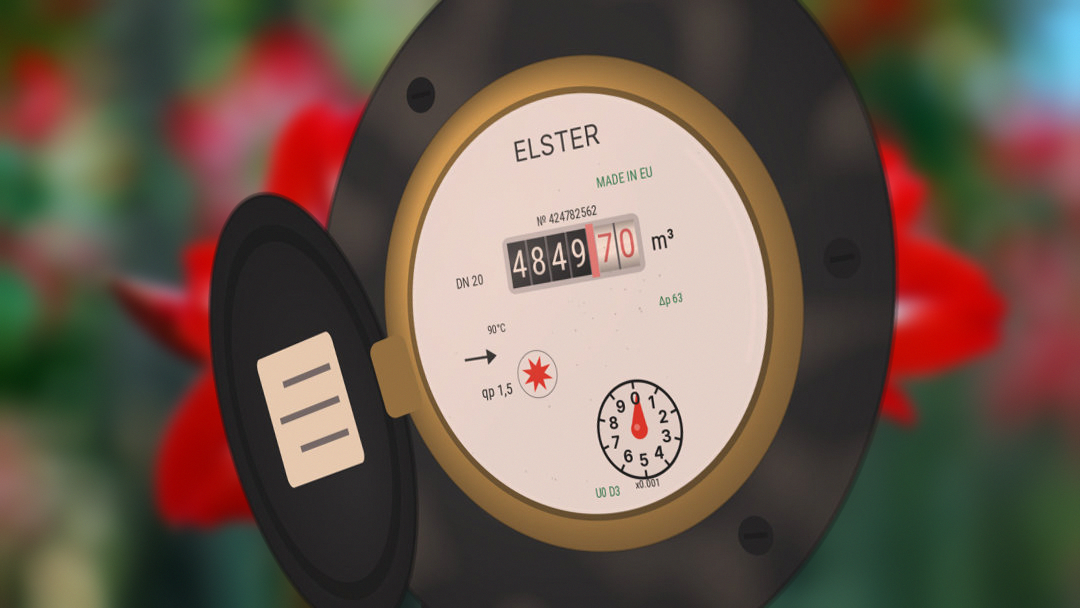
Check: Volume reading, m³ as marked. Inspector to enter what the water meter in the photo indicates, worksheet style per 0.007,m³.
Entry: 4849.700,m³
